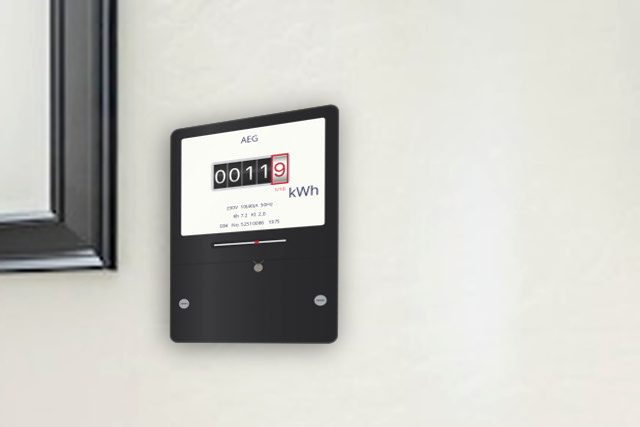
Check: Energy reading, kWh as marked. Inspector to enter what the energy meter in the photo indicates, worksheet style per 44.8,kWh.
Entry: 11.9,kWh
